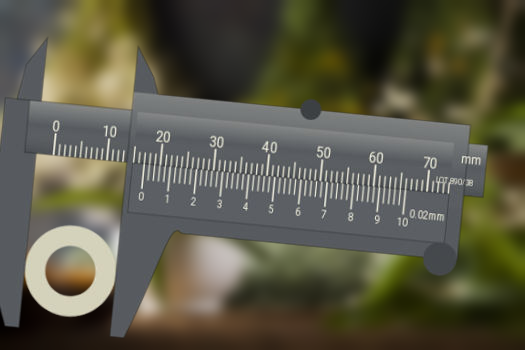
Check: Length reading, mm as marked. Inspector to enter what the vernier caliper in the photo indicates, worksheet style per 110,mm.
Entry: 17.0,mm
